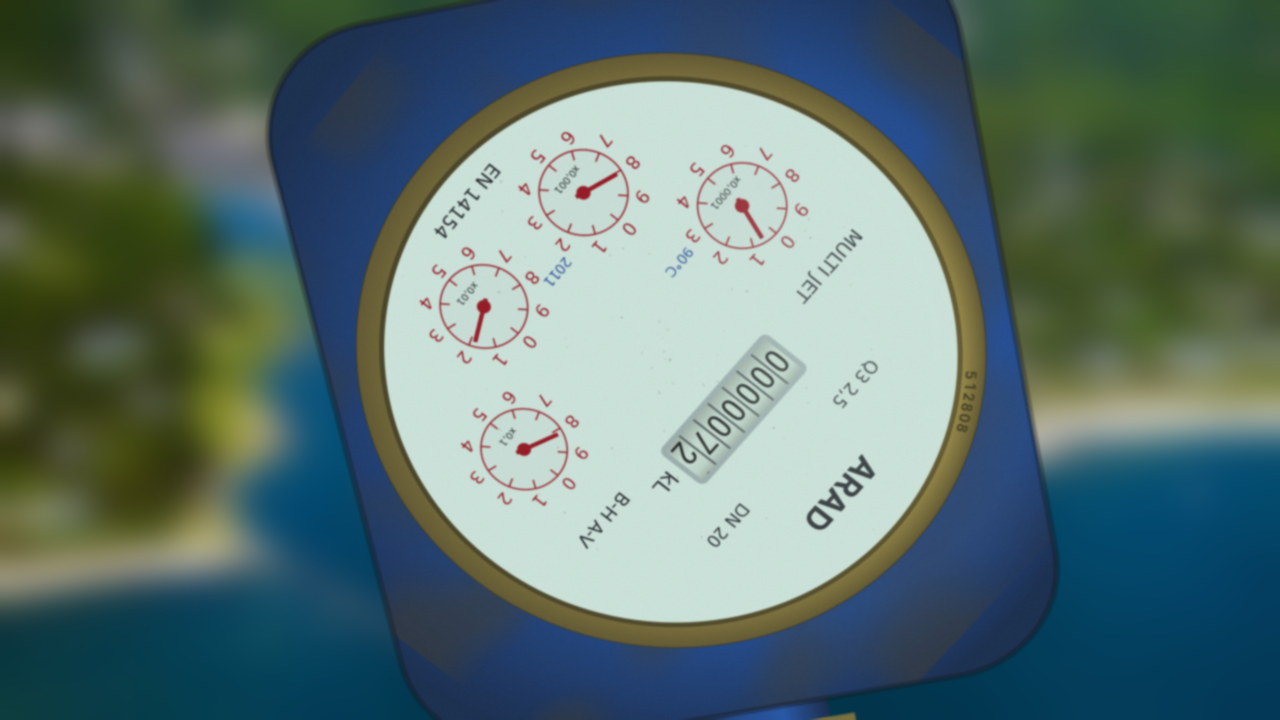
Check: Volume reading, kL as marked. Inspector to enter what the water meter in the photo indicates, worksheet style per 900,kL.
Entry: 71.8180,kL
